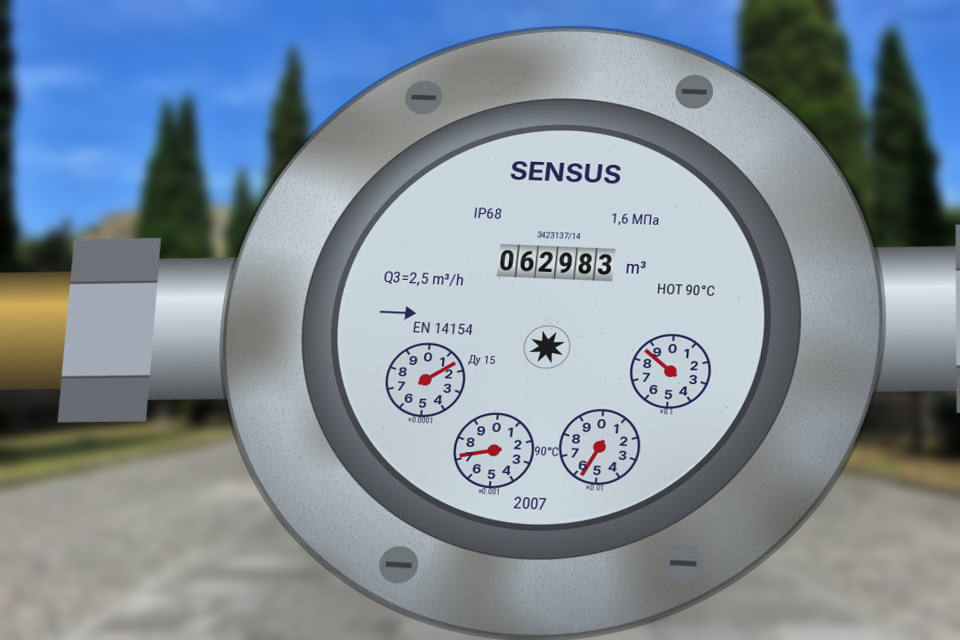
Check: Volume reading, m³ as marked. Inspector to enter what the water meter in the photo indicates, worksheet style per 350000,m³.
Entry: 62983.8571,m³
